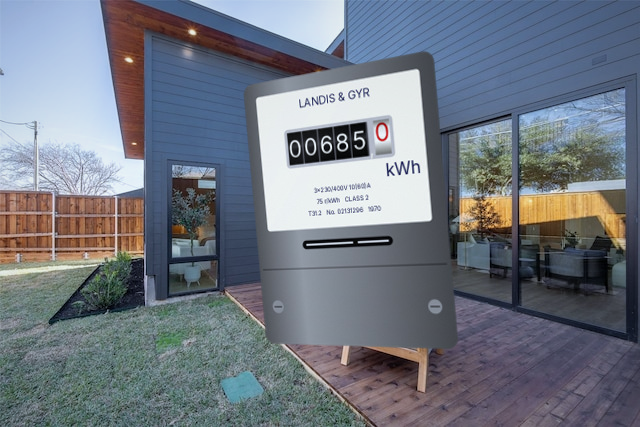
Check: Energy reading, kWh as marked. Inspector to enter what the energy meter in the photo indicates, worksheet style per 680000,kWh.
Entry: 685.0,kWh
